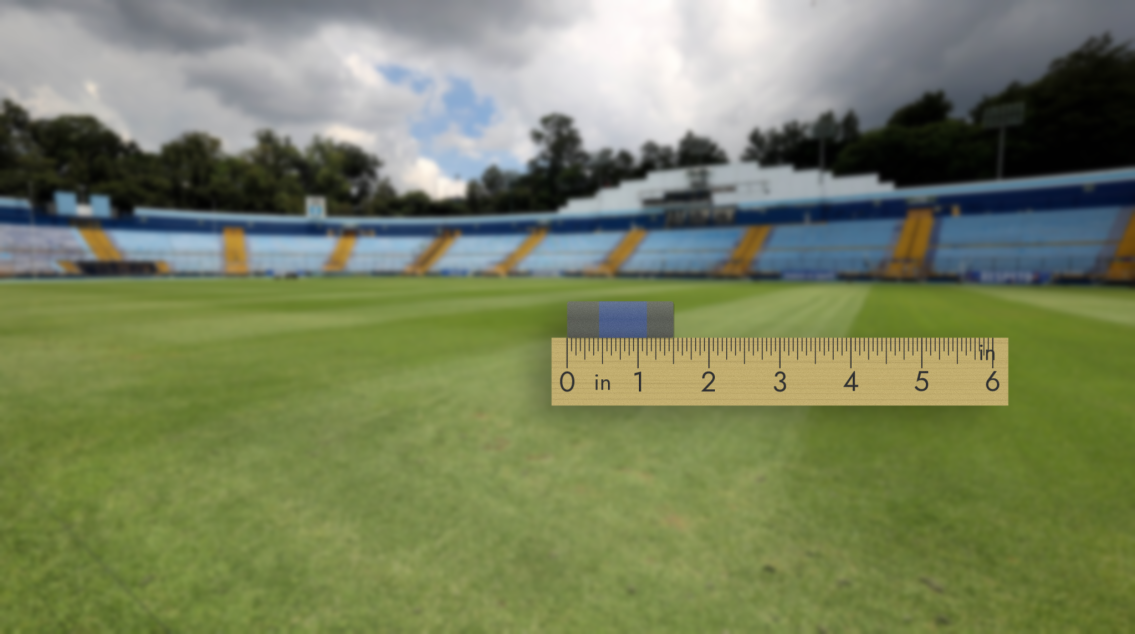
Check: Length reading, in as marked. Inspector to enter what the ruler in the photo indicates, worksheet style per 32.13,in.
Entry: 1.5,in
